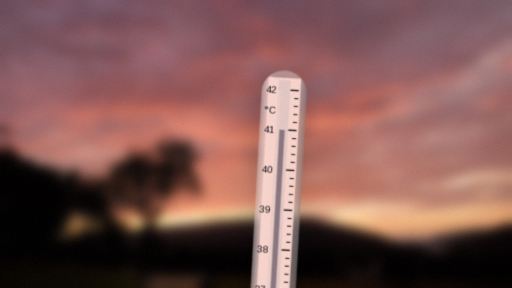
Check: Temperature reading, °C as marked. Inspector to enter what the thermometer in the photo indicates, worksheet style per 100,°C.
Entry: 41,°C
